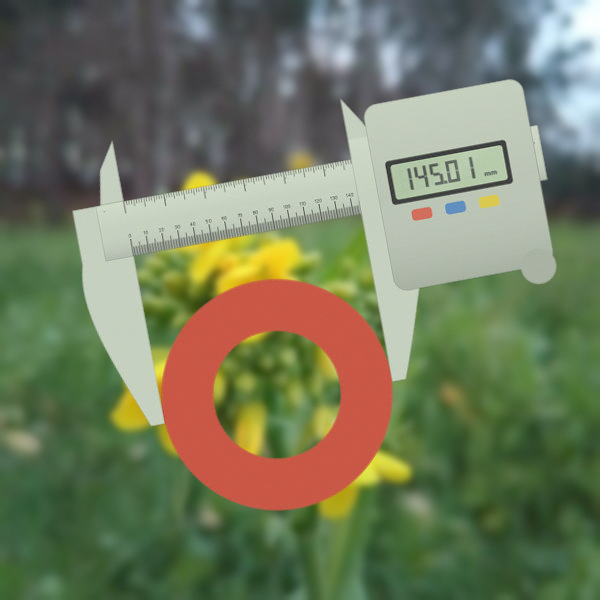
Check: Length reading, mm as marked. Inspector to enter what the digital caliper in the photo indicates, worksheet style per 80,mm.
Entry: 145.01,mm
